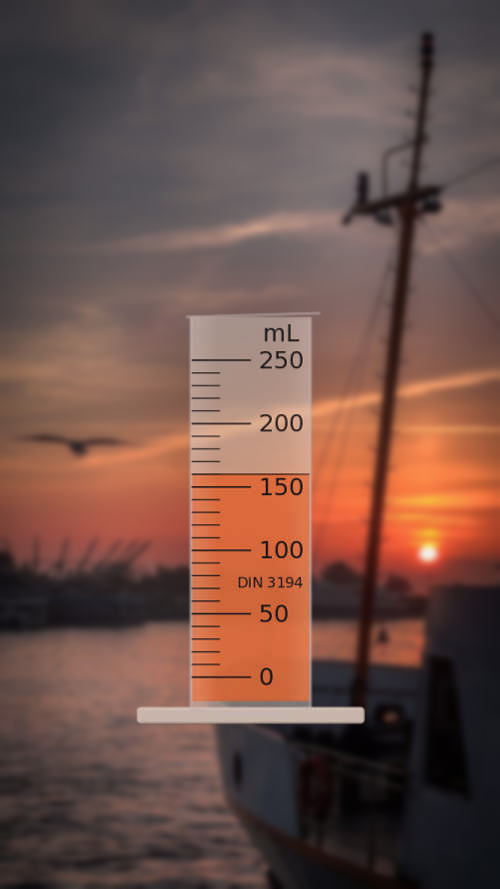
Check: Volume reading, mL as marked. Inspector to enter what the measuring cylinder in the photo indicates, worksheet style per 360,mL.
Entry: 160,mL
